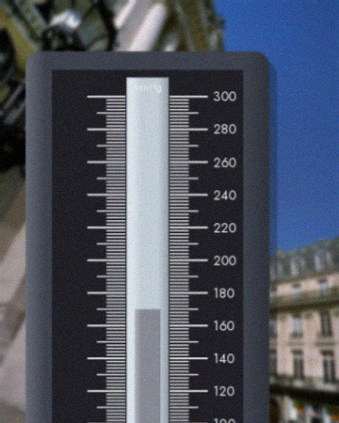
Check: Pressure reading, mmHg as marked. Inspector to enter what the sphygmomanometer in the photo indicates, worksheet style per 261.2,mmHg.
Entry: 170,mmHg
